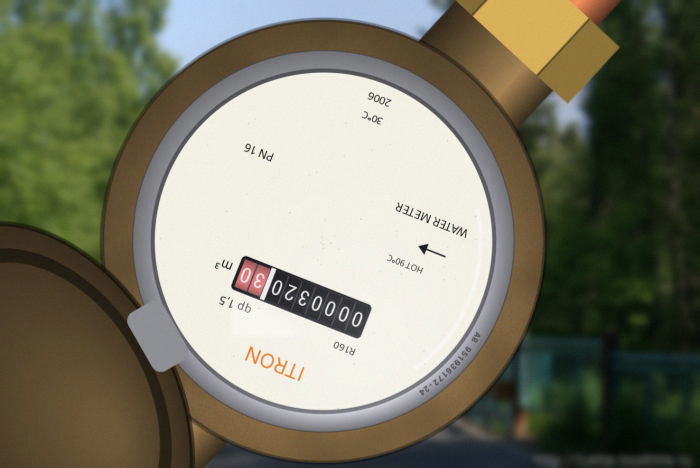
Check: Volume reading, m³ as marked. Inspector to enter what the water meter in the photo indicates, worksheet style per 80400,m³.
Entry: 320.30,m³
